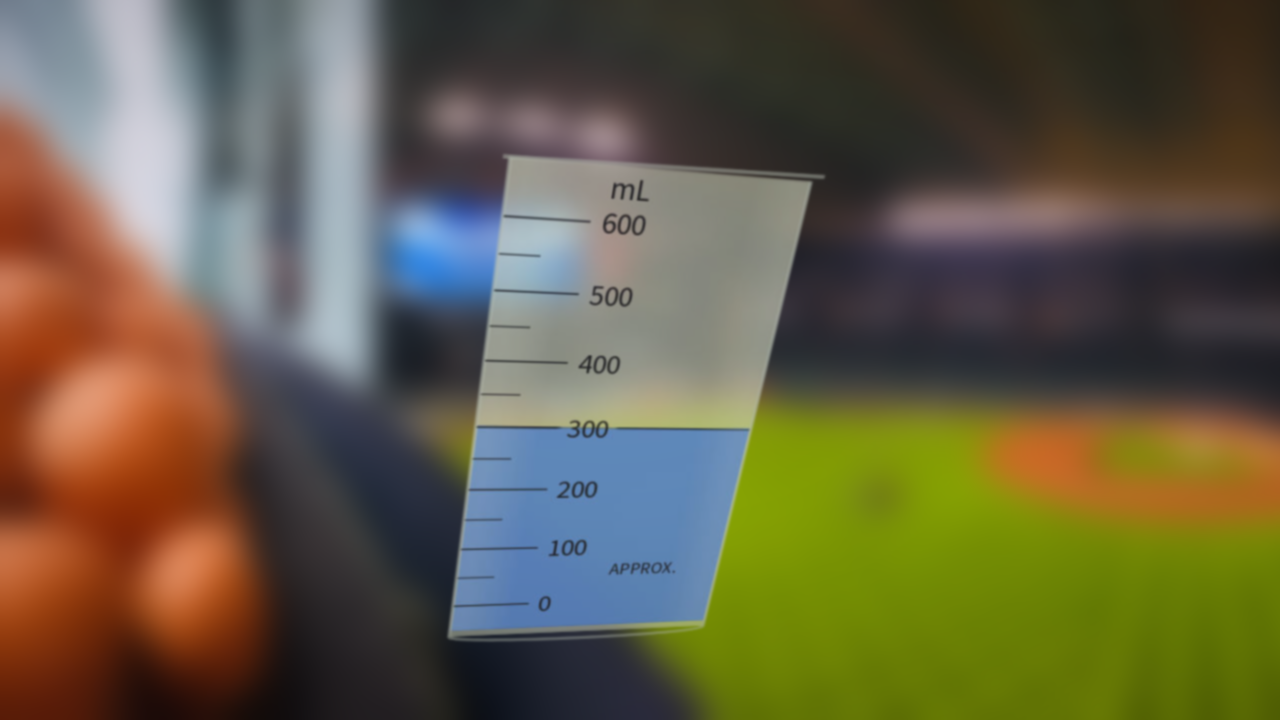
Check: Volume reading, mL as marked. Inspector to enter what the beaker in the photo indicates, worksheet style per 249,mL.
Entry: 300,mL
